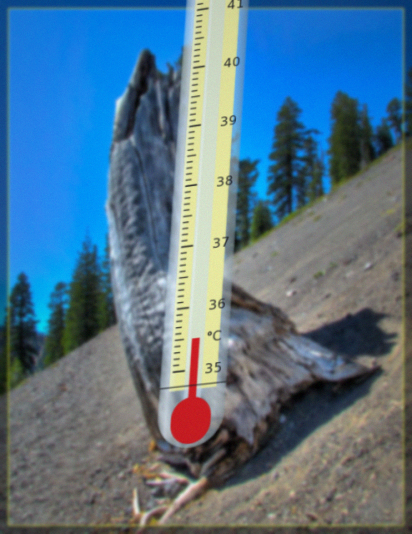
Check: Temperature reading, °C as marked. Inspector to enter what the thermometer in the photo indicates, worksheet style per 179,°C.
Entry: 35.5,°C
